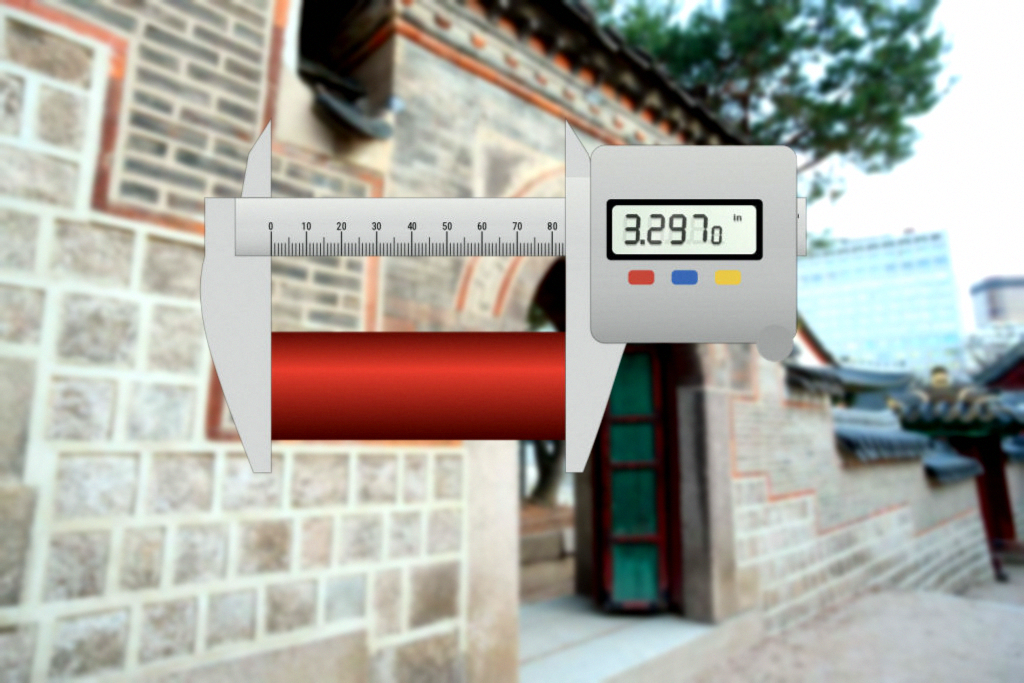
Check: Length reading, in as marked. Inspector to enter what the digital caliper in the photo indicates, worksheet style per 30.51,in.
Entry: 3.2970,in
